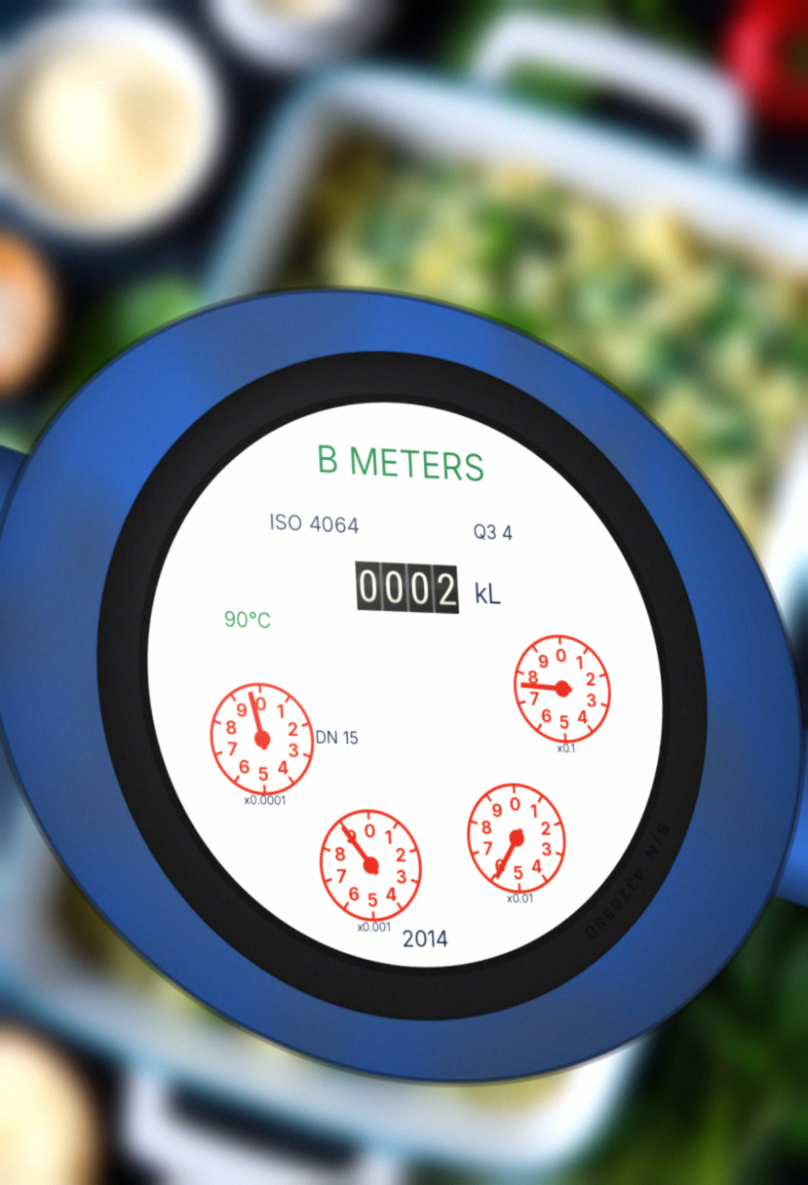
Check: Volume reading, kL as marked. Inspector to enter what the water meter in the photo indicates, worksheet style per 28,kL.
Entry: 2.7589,kL
